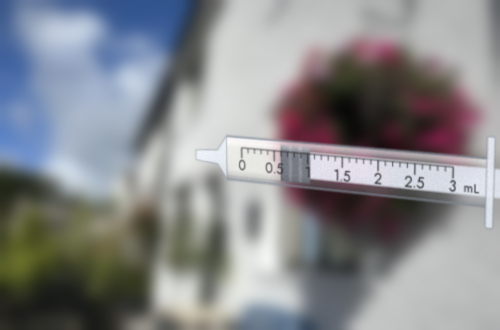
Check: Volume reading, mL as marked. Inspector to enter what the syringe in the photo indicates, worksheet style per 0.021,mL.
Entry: 0.6,mL
